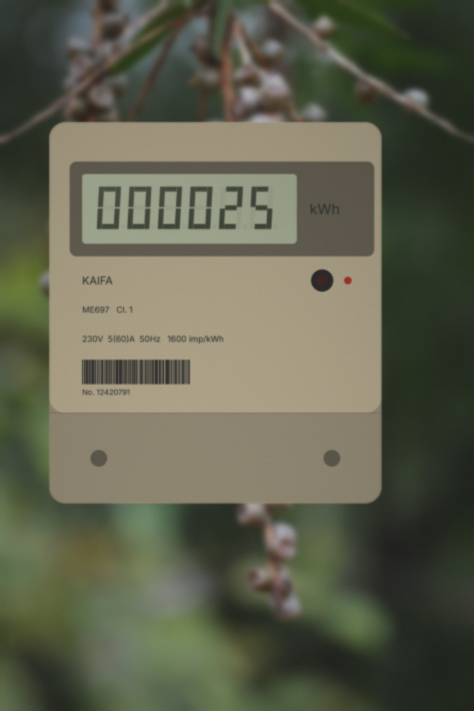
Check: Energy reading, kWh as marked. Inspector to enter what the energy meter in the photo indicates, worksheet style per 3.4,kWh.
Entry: 25,kWh
